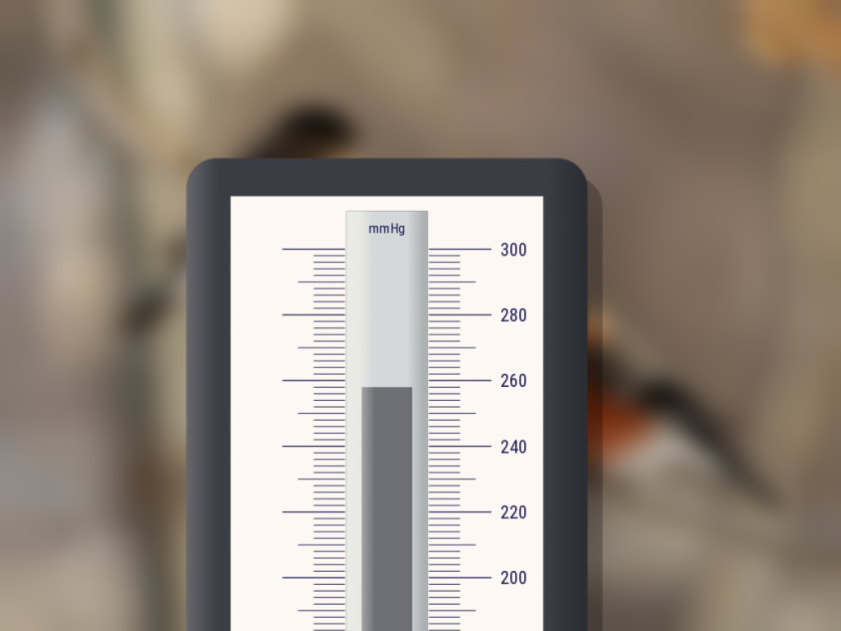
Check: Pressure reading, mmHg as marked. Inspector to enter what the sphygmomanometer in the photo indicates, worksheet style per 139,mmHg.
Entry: 258,mmHg
